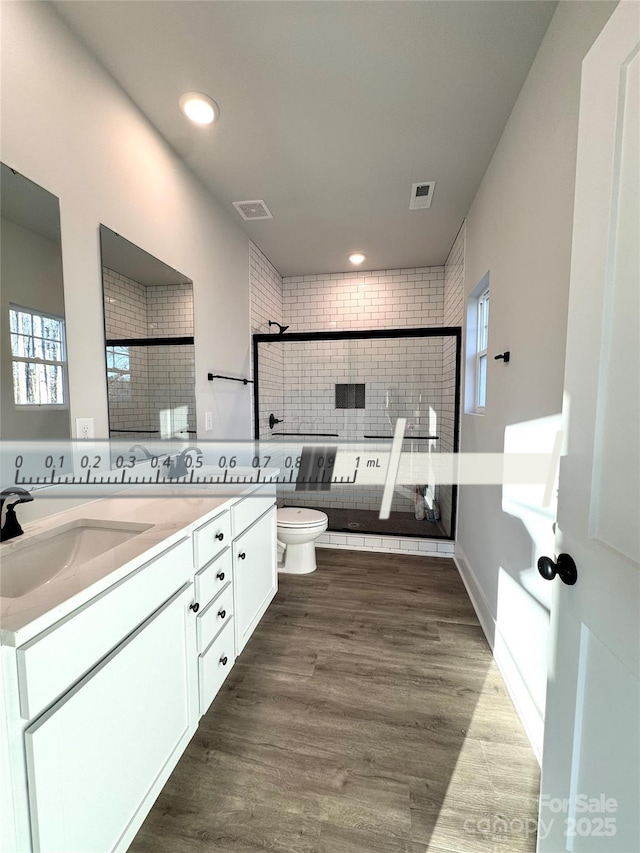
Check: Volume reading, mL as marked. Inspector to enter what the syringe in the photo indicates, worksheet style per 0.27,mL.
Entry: 0.82,mL
